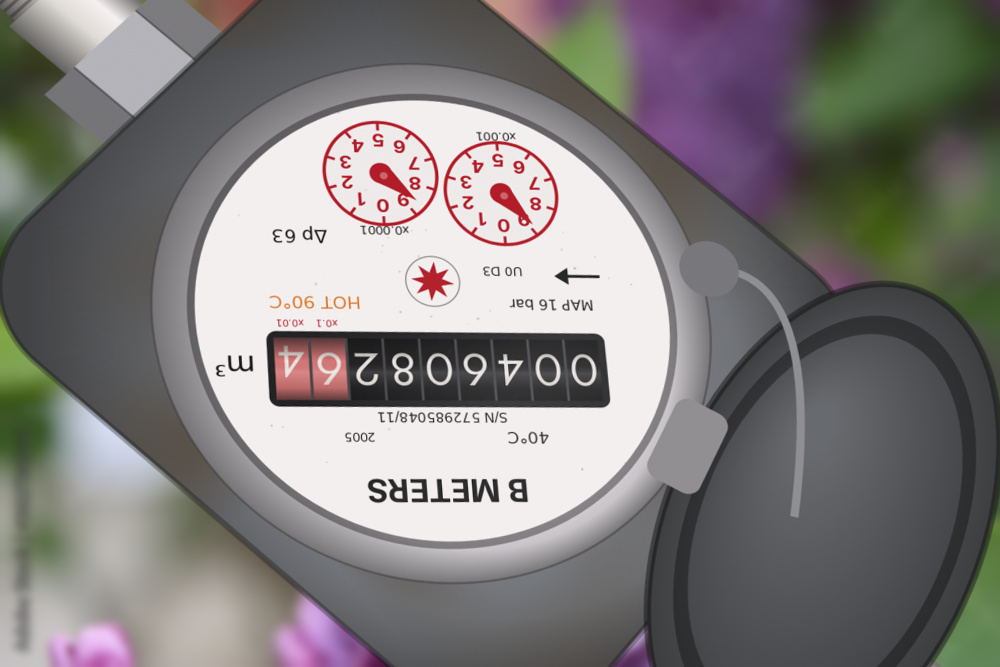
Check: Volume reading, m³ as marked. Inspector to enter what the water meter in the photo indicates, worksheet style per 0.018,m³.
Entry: 46082.6388,m³
